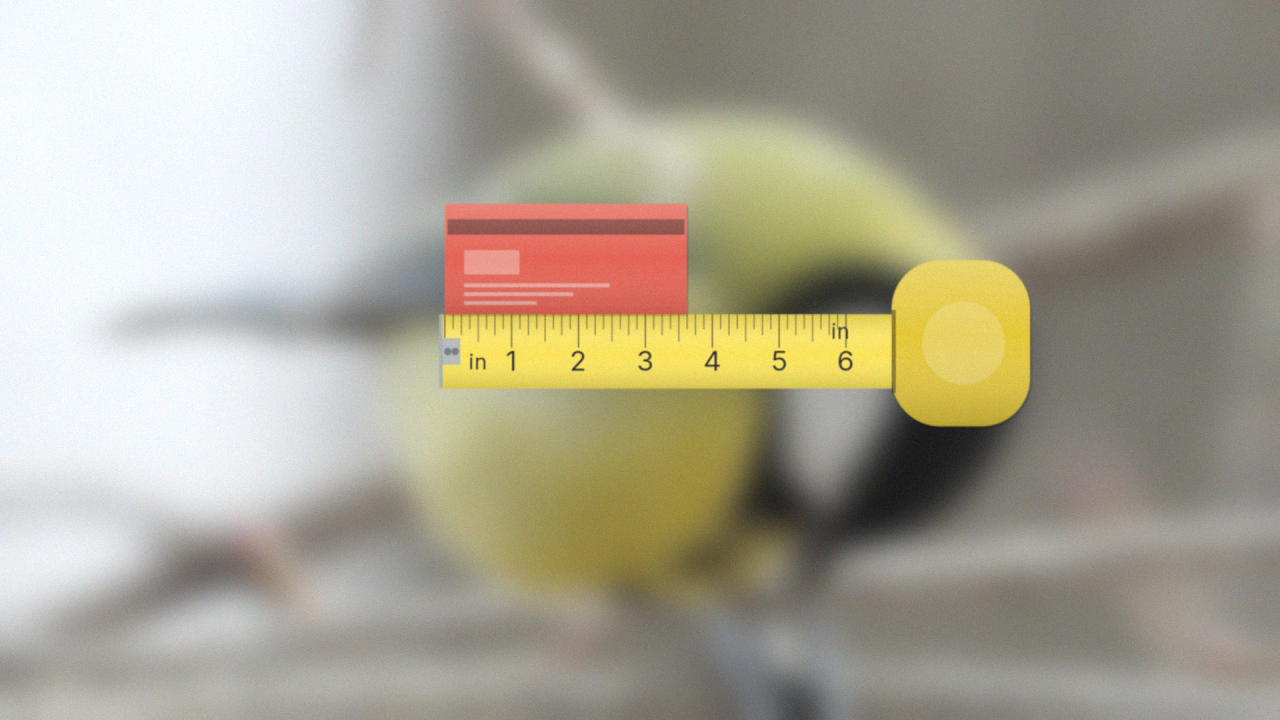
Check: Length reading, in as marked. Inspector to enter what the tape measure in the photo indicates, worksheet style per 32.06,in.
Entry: 3.625,in
